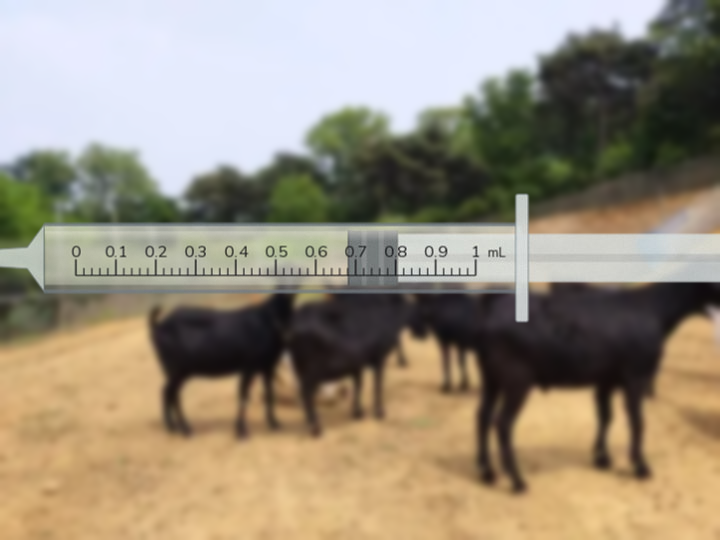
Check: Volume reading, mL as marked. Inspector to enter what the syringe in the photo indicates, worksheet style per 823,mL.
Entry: 0.68,mL
